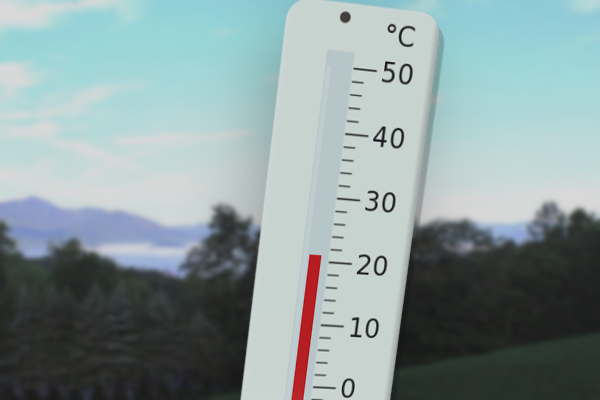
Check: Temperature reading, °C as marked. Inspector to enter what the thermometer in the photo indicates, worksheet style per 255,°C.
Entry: 21,°C
